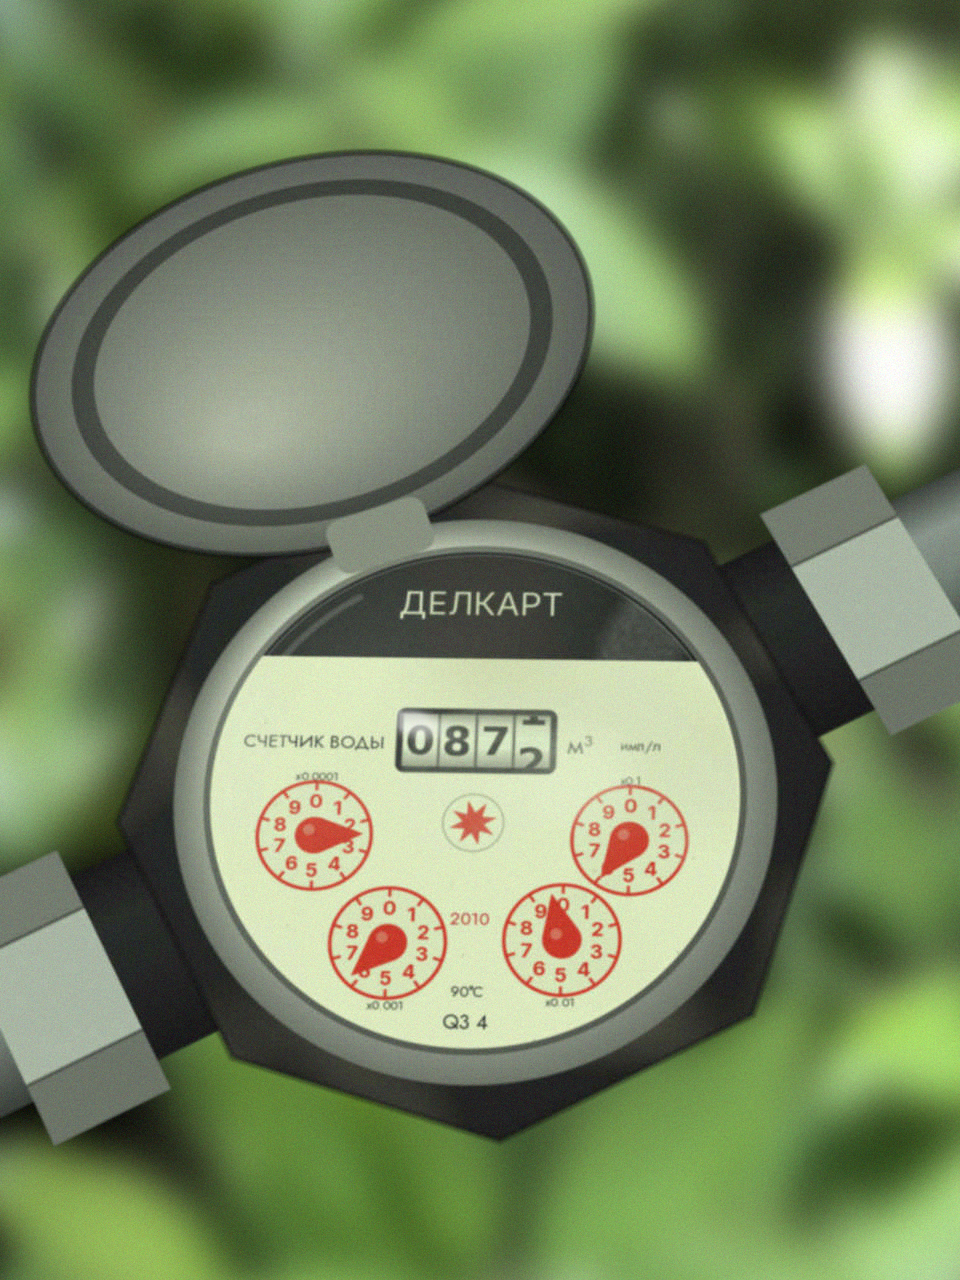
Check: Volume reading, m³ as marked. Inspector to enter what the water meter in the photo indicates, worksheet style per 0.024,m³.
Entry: 871.5962,m³
